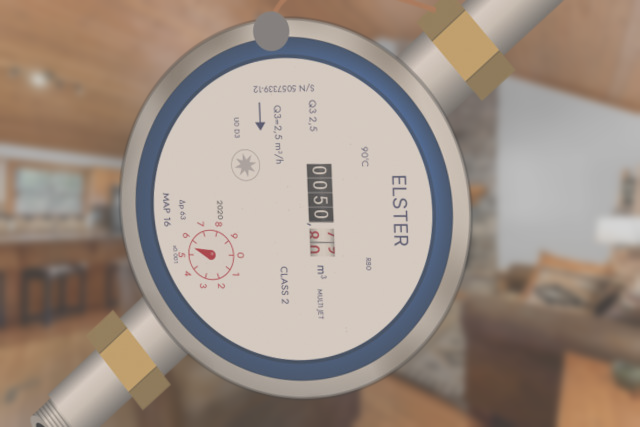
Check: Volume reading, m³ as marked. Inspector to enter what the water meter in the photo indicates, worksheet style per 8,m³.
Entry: 50.795,m³
